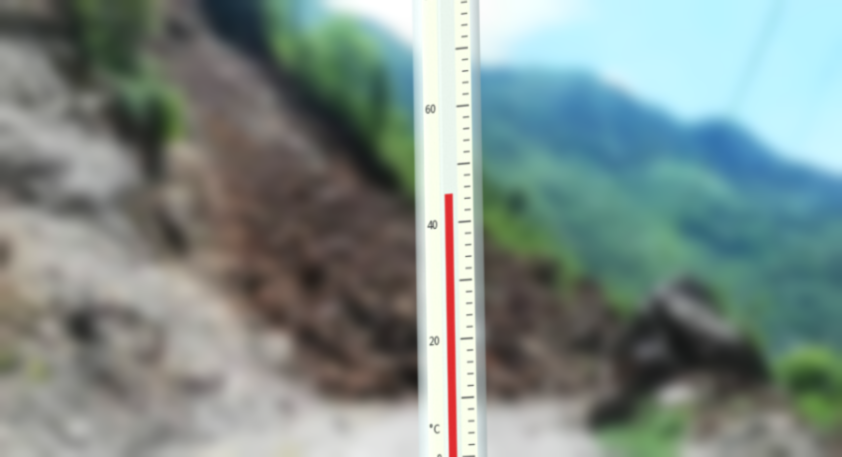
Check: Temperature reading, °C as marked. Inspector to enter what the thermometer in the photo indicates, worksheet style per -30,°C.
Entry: 45,°C
